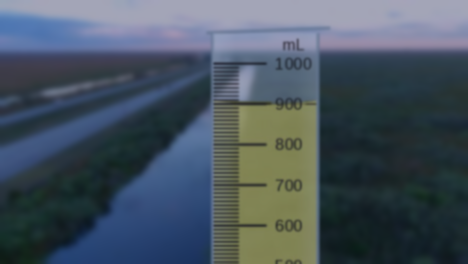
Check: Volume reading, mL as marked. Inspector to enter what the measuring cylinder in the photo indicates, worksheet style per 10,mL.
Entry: 900,mL
